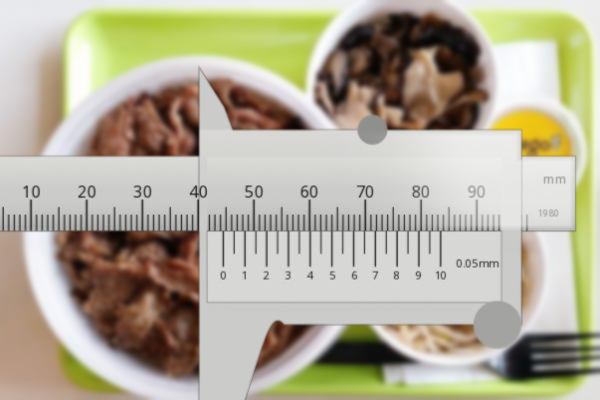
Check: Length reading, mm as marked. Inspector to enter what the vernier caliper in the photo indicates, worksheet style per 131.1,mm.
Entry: 44.5,mm
